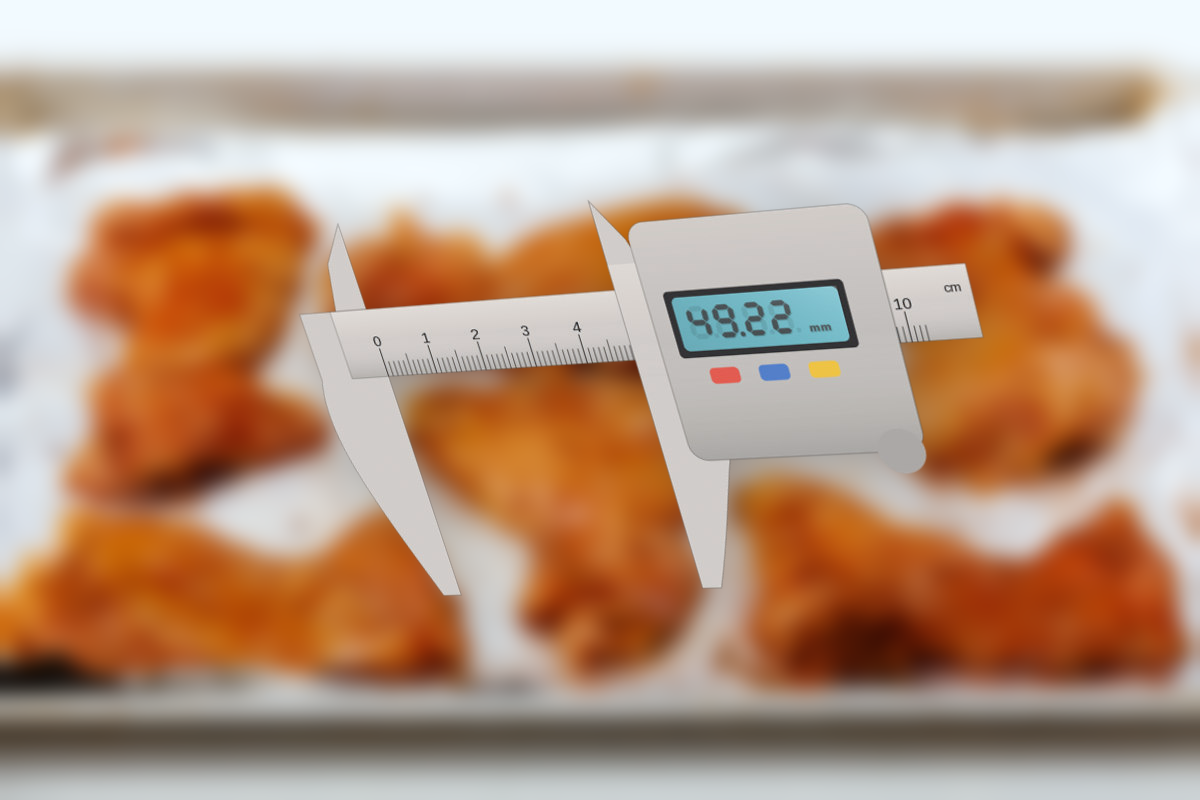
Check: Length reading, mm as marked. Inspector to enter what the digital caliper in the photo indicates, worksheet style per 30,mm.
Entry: 49.22,mm
